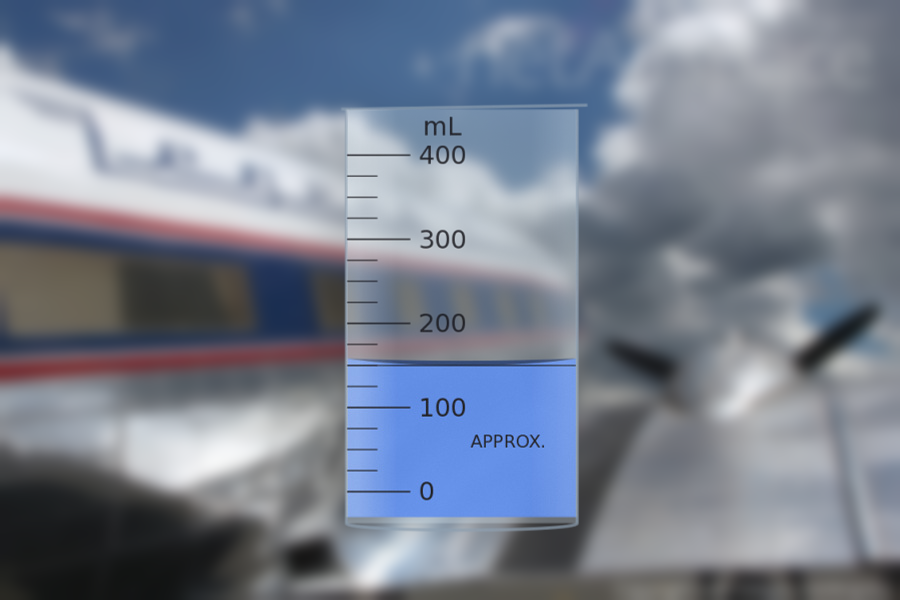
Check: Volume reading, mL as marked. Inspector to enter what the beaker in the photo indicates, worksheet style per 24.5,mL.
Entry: 150,mL
